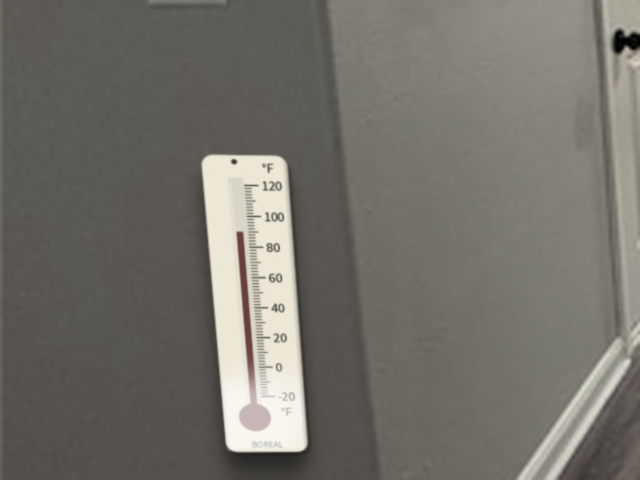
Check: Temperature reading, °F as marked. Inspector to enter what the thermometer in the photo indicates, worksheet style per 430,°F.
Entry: 90,°F
